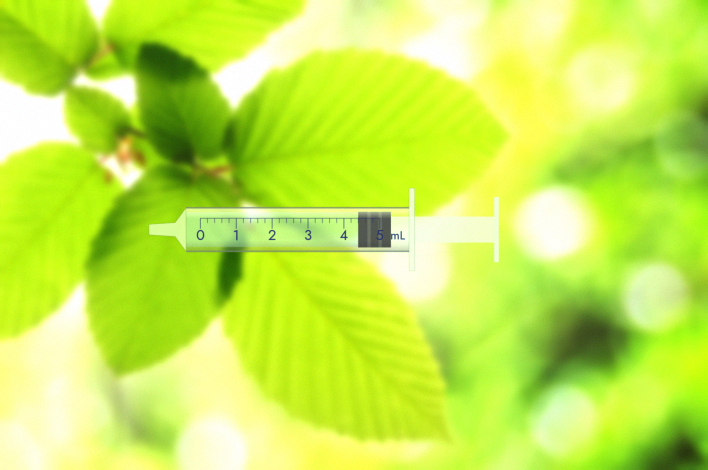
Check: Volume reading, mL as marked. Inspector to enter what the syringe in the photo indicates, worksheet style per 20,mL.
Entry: 4.4,mL
